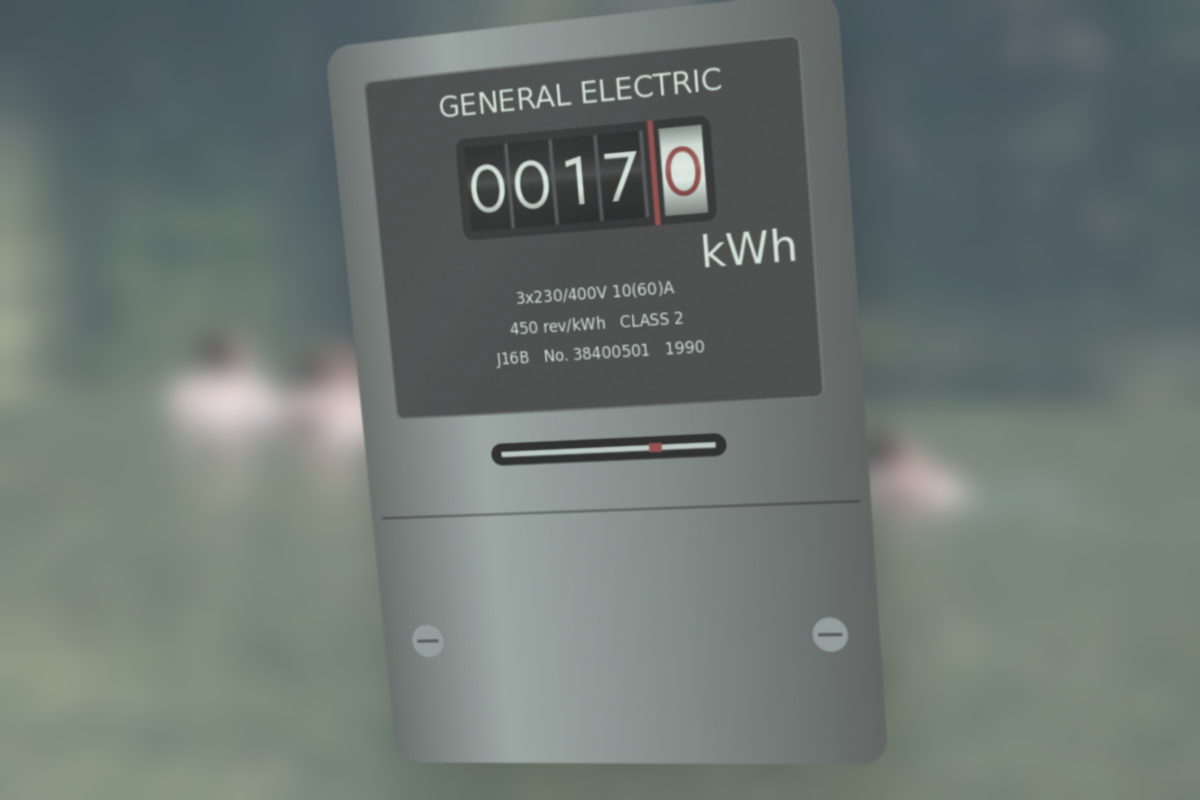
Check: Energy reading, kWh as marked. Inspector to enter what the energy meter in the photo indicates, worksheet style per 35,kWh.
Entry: 17.0,kWh
